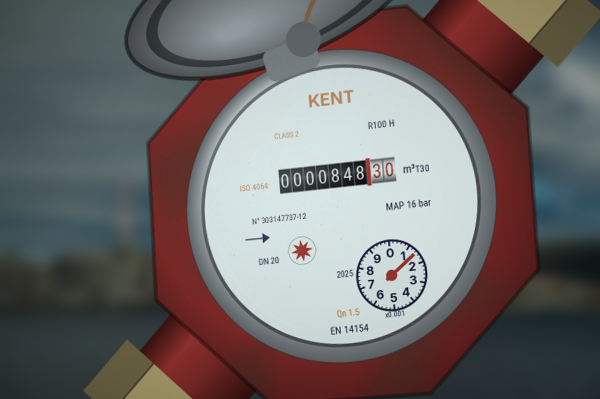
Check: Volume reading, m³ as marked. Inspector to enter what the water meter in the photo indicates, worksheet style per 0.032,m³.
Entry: 848.301,m³
